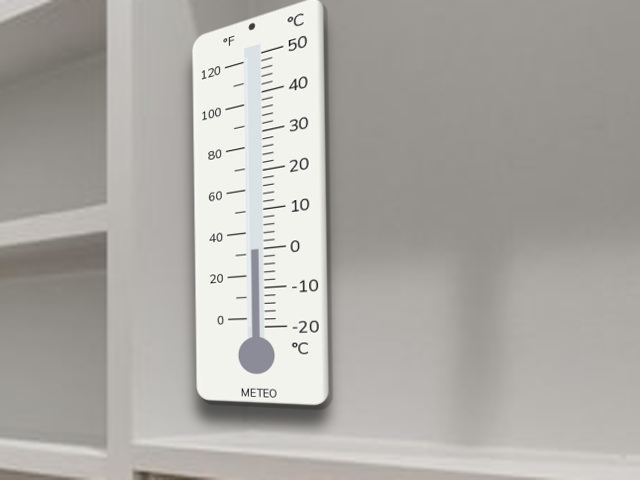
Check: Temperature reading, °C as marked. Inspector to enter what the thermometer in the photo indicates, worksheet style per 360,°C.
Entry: 0,°C
